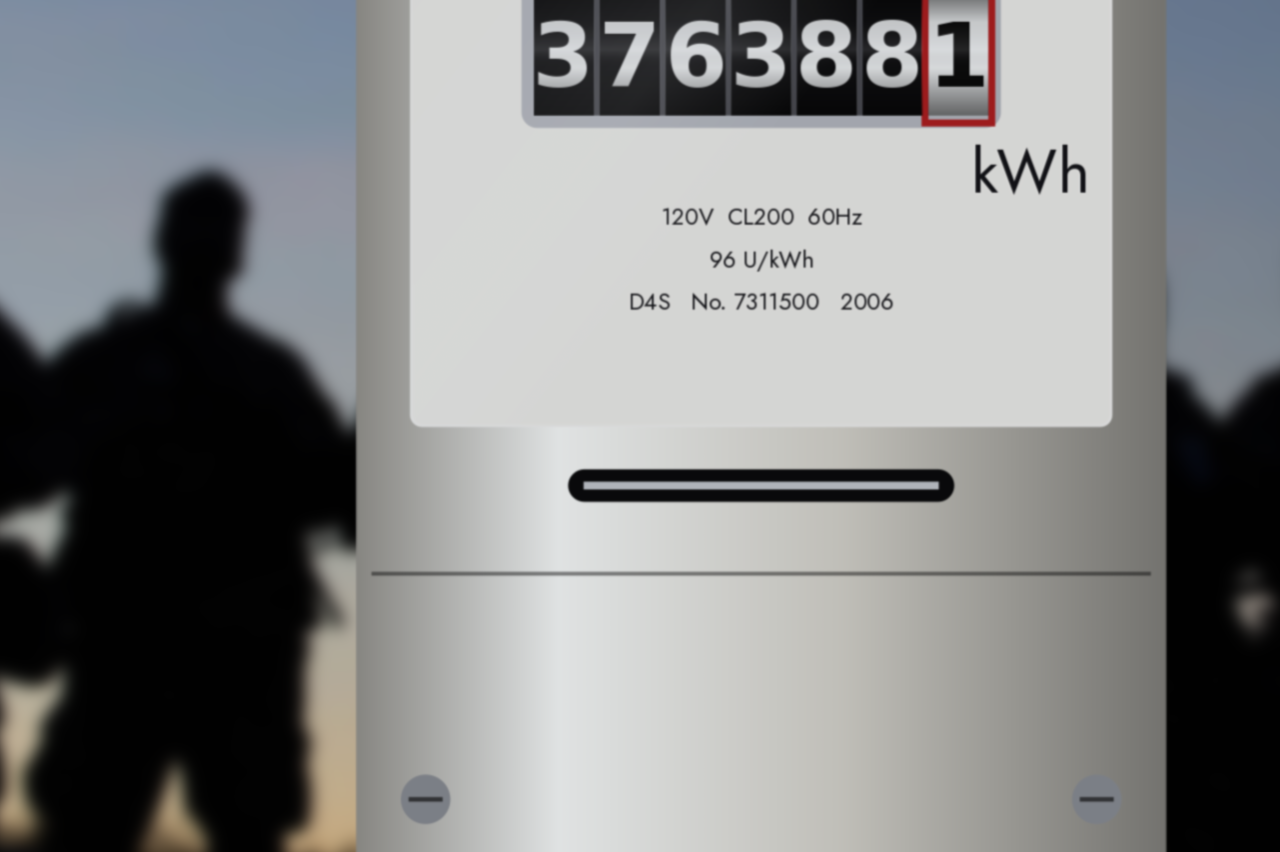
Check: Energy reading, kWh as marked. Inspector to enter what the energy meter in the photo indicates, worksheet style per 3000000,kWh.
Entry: 376388.1,kWh
